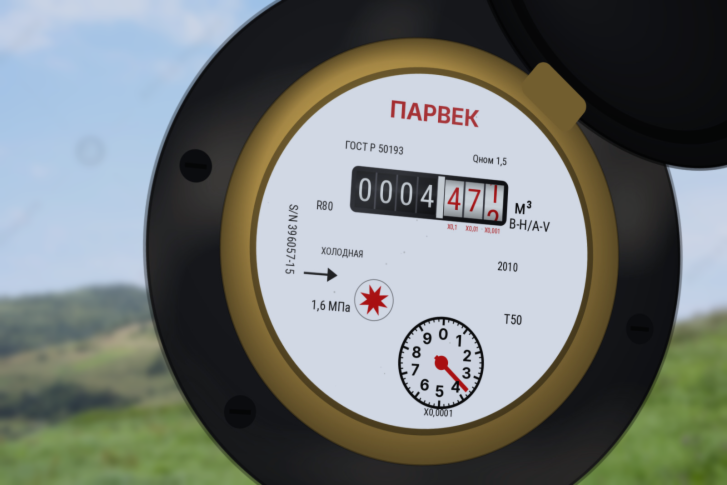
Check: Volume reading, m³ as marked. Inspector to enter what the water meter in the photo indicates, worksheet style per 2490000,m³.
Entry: 4.4713,m³
